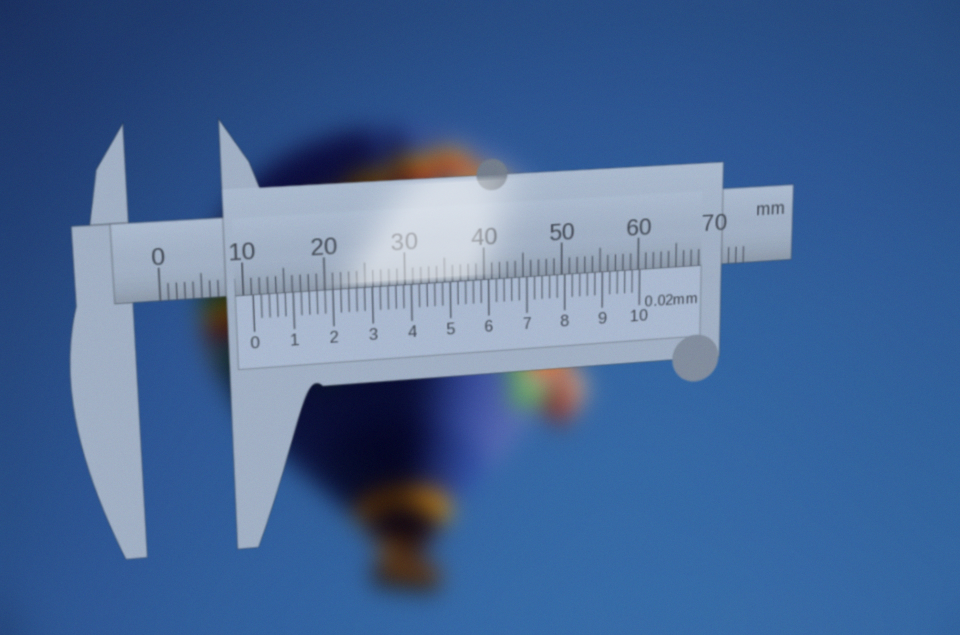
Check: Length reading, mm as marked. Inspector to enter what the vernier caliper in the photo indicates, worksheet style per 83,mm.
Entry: 11.2,mm
